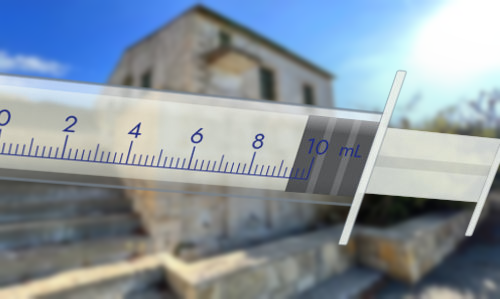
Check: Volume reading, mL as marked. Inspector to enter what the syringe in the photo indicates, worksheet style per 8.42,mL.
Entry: 9.4,mL
